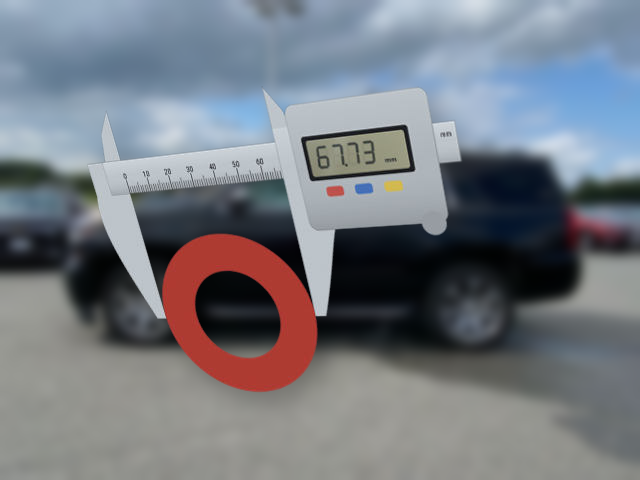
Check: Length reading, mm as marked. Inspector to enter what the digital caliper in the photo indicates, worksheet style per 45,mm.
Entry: 67.73,mm
